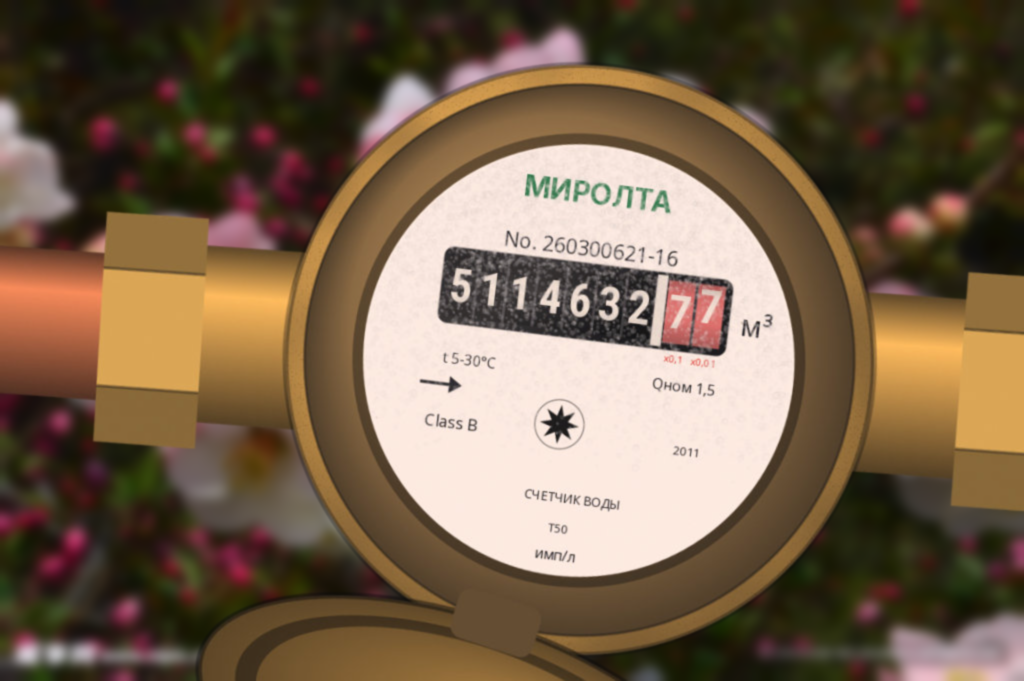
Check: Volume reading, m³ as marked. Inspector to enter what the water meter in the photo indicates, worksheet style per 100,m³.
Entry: 5114632.77,m³
